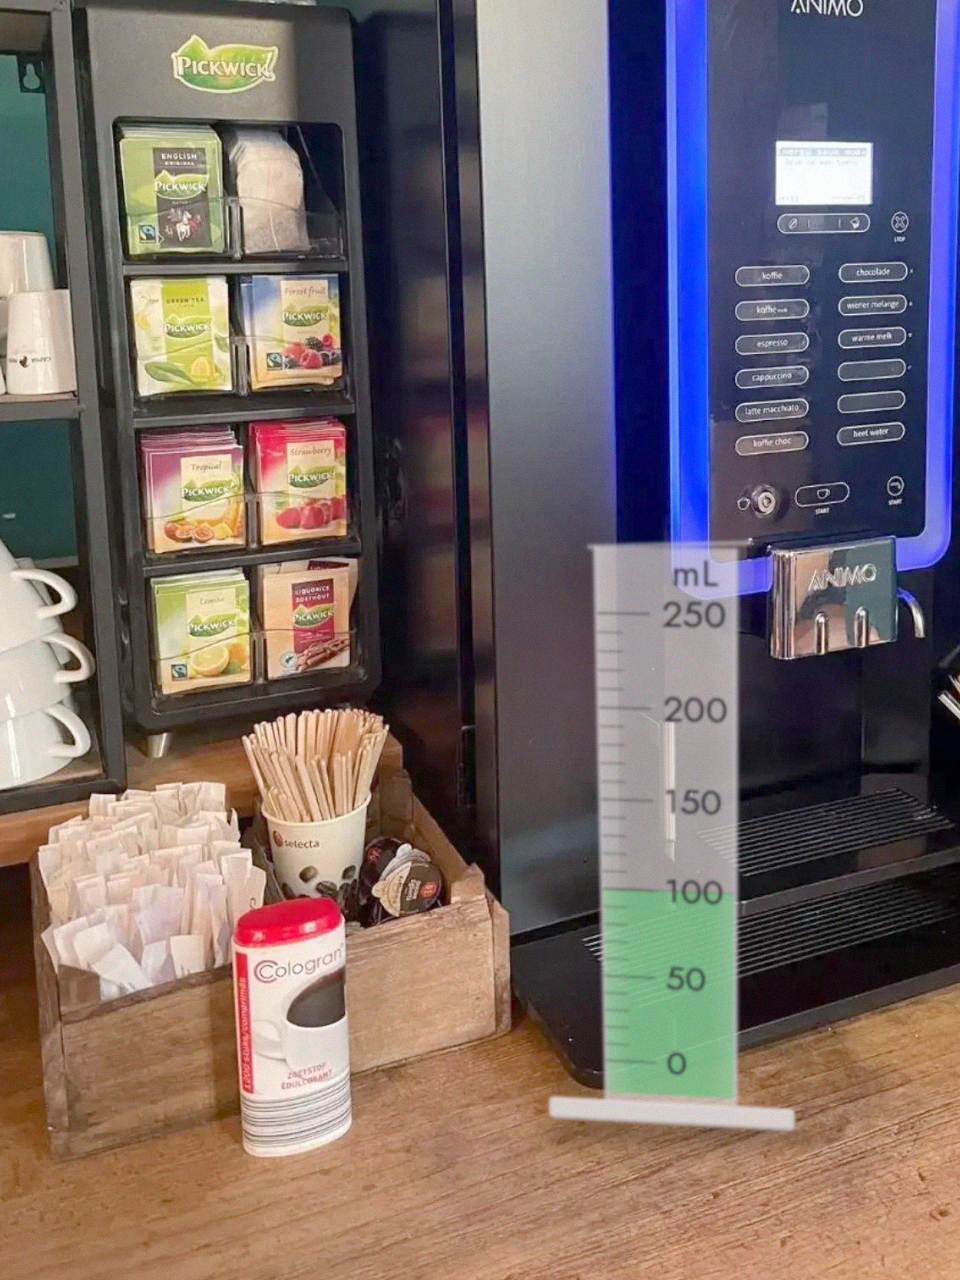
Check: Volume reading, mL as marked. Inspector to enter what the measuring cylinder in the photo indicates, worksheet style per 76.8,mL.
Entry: 100,mL
